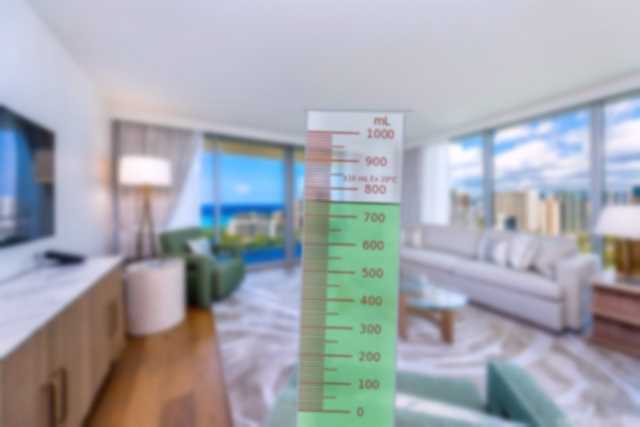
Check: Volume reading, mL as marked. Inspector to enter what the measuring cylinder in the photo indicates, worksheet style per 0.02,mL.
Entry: 750,mL
